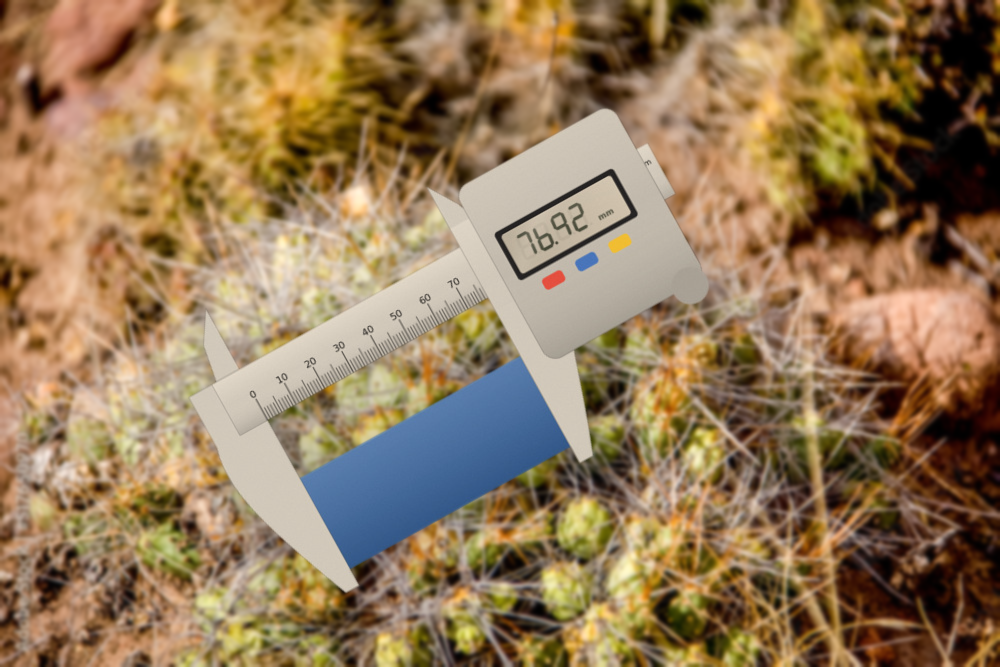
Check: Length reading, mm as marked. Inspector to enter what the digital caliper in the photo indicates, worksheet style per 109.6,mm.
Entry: 76.92,mm
